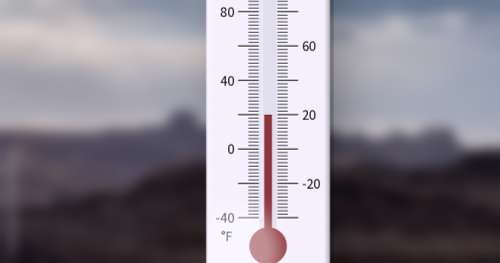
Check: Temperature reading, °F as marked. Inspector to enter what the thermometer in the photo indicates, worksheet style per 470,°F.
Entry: 20,°F
